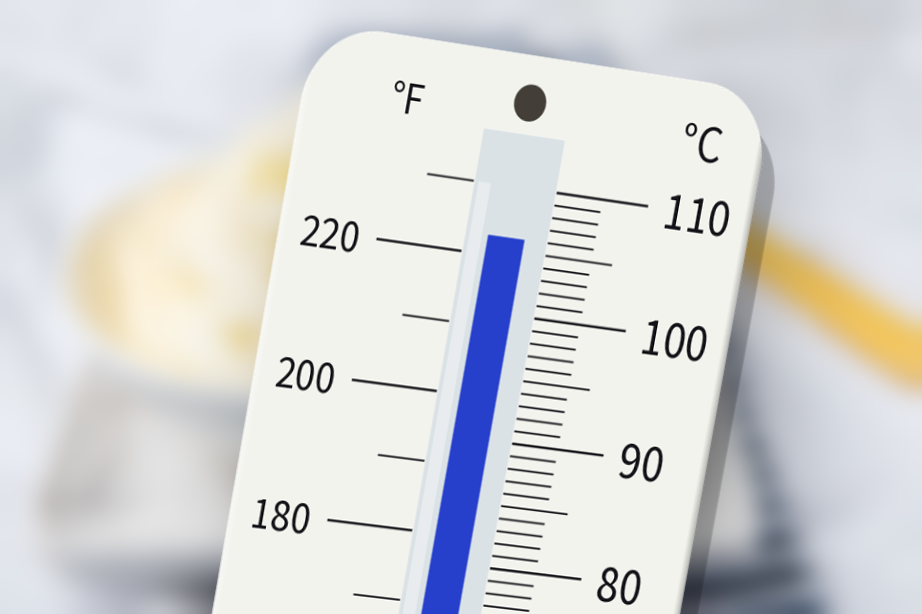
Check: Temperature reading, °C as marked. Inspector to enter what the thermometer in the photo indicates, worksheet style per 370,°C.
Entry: 106,°C
